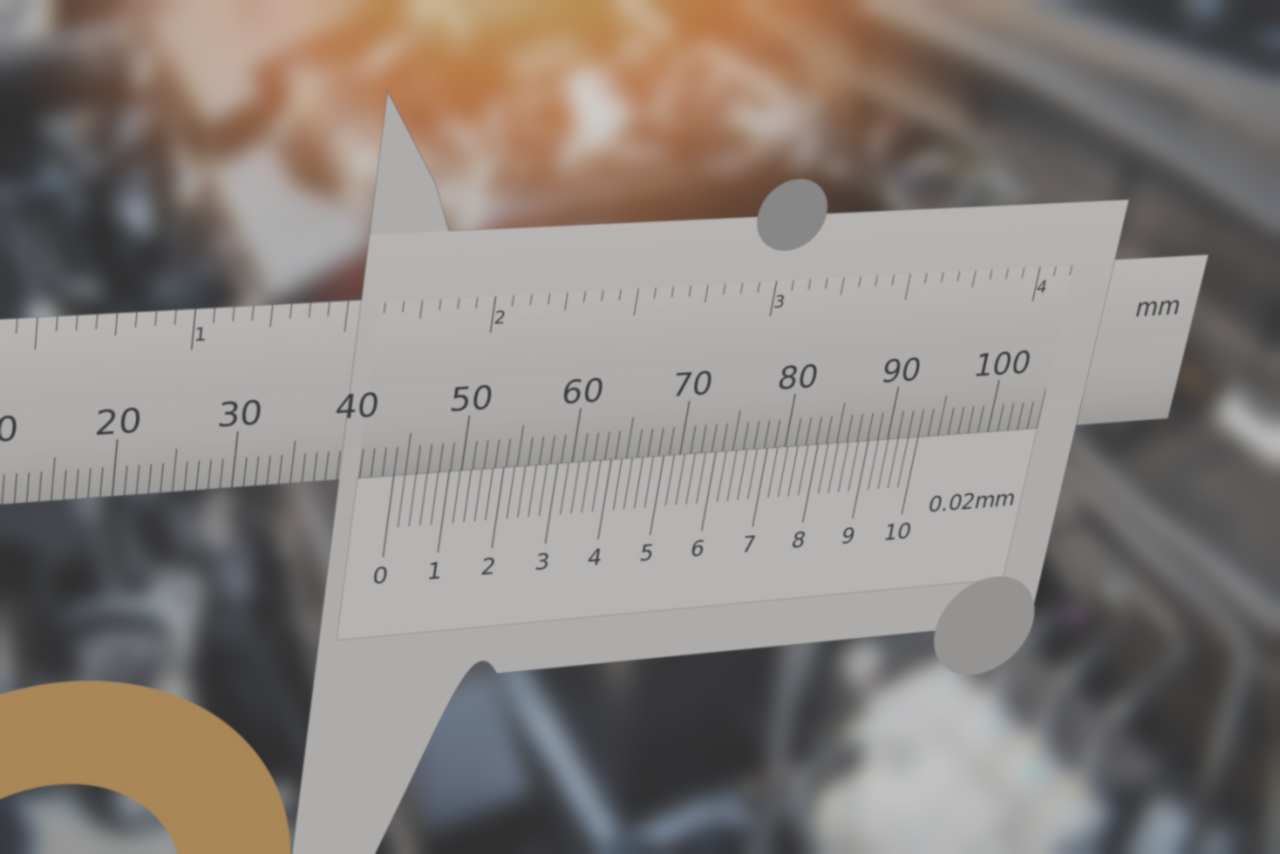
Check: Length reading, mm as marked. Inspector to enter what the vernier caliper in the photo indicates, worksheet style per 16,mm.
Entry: 44.0,mm
